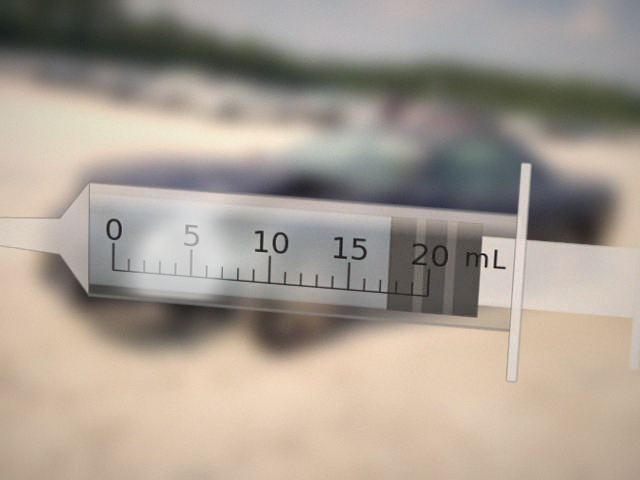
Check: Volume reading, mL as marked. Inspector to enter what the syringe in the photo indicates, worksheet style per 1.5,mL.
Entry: 17.5,mL
